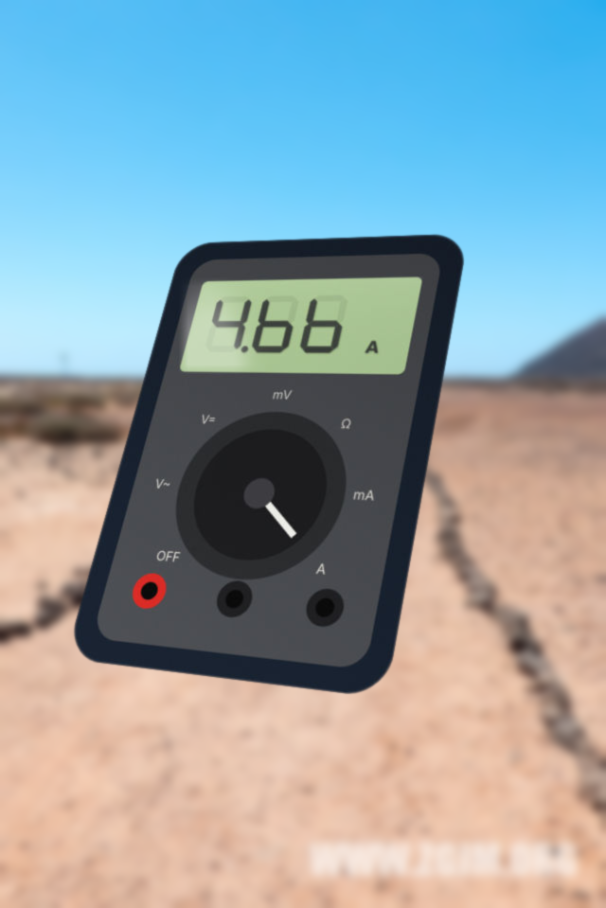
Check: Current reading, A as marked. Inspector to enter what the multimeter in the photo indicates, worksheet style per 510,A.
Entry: 4.66,A
